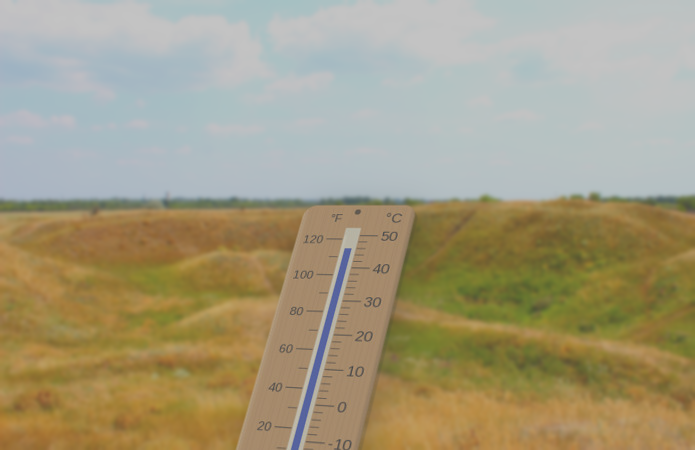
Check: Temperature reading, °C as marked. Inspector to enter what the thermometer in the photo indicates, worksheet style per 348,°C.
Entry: 46,°C
